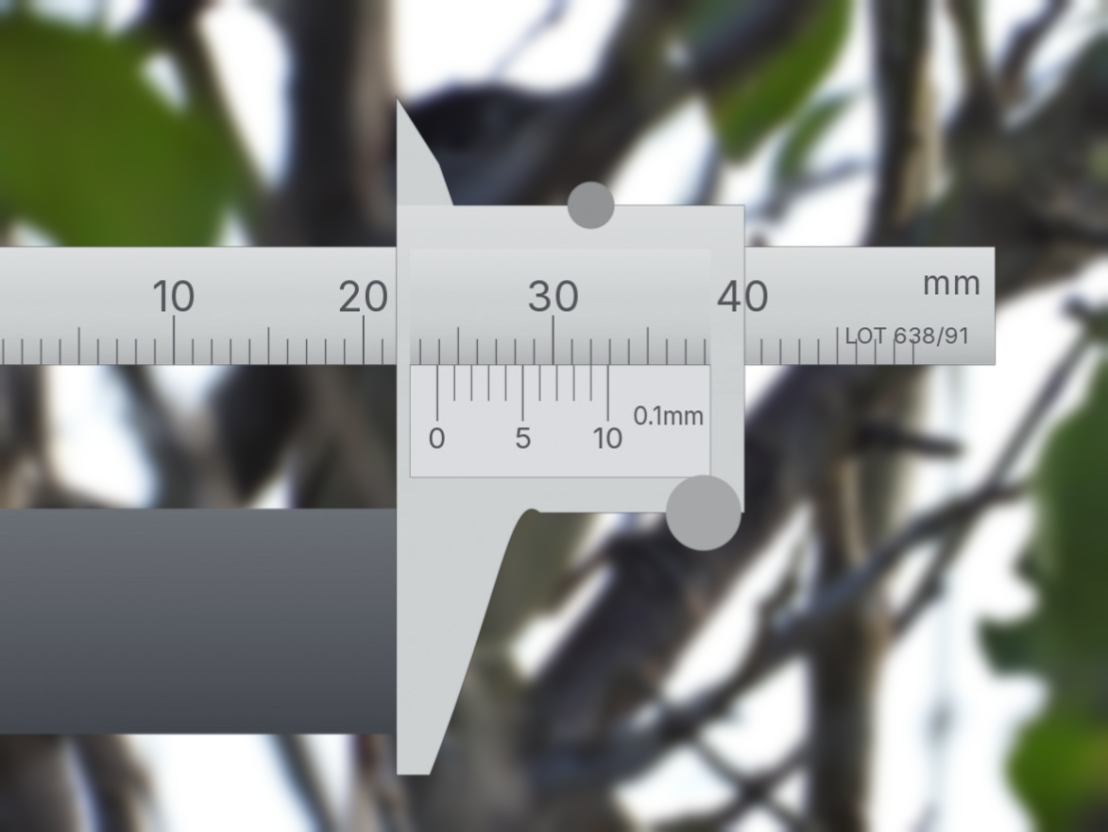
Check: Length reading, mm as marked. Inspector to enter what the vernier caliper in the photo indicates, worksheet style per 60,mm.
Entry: 23.9,mm
